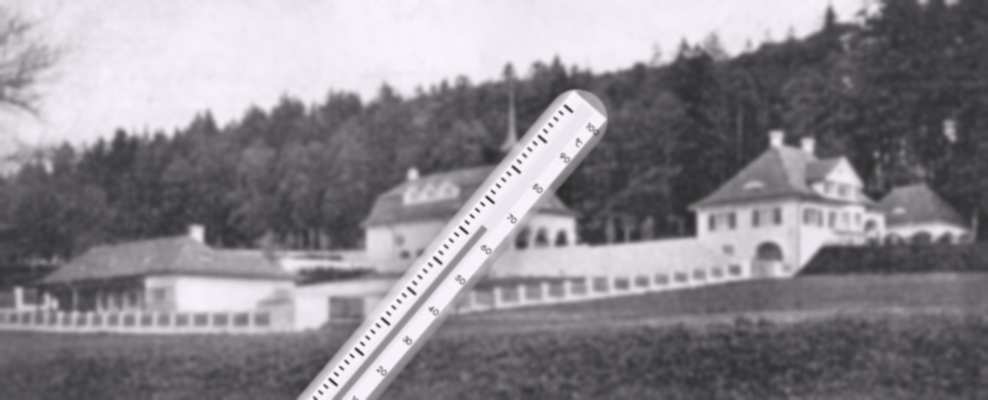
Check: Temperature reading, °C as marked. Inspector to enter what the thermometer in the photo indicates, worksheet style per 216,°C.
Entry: 64,°C
